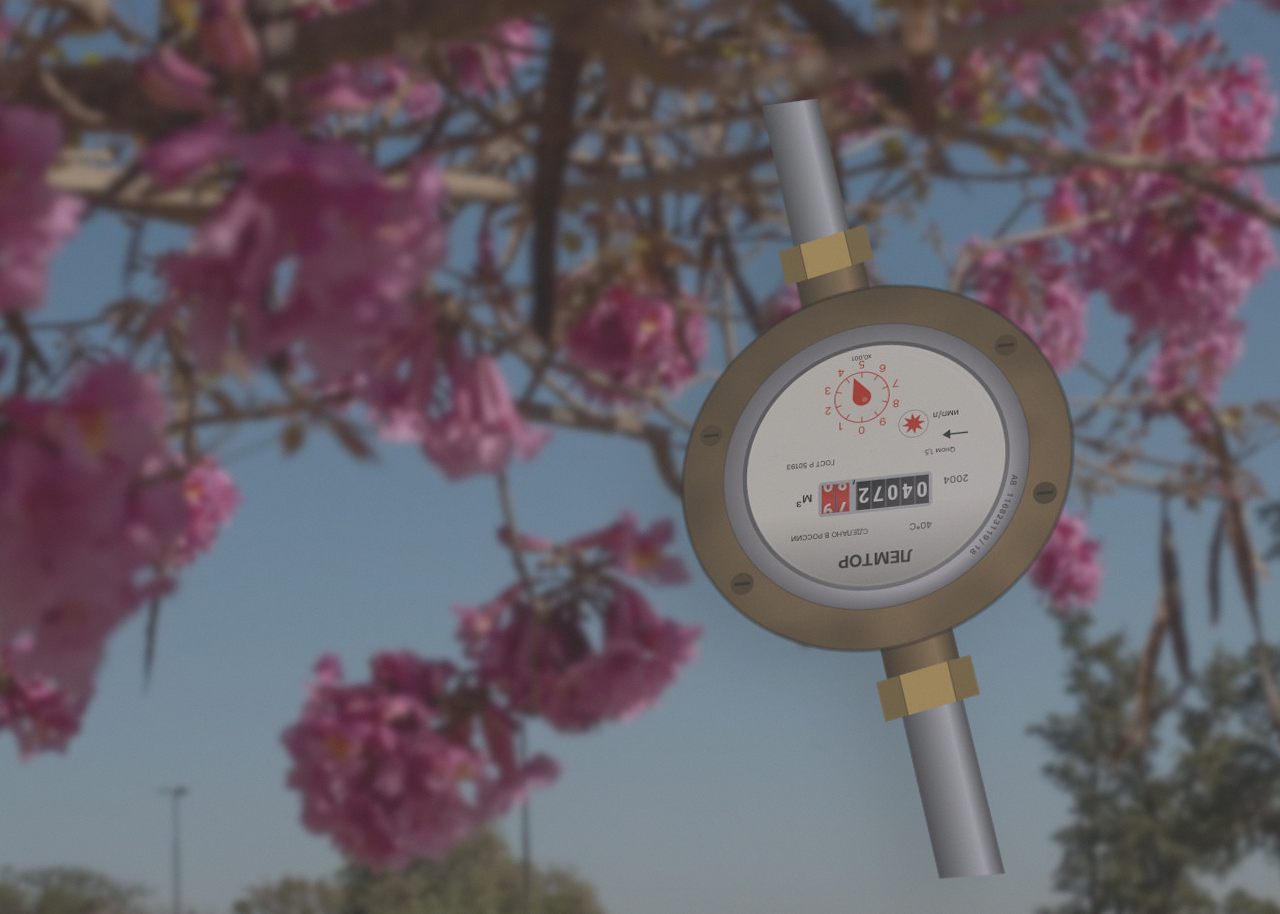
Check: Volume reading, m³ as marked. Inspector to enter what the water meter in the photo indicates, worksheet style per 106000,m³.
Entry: 4072.794,m³
